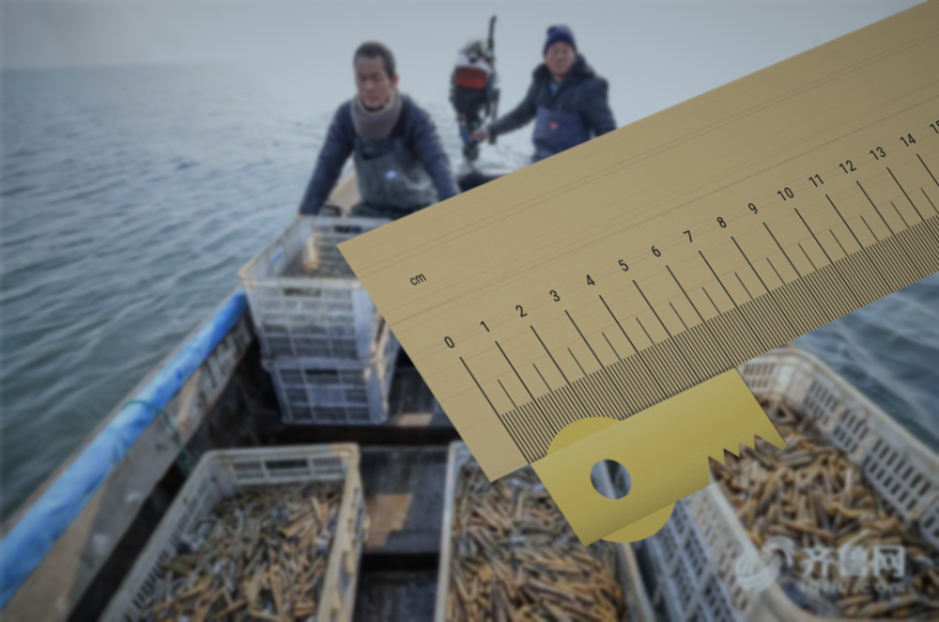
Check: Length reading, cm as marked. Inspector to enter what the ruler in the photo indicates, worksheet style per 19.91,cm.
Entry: 6,cm
